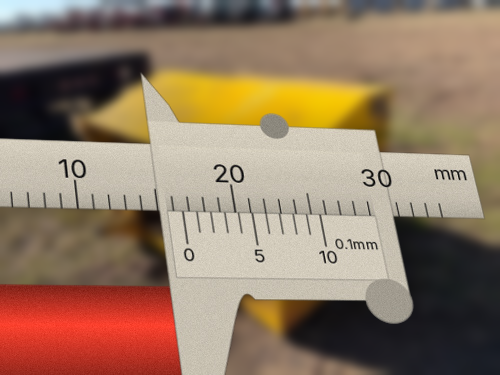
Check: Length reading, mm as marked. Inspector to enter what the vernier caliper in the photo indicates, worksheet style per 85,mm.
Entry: 16.6,mm
